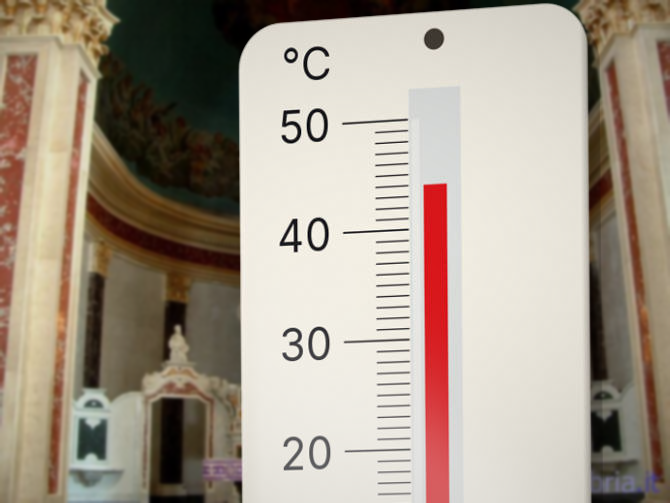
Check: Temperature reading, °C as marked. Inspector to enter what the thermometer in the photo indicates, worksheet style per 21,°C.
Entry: 44,°C
